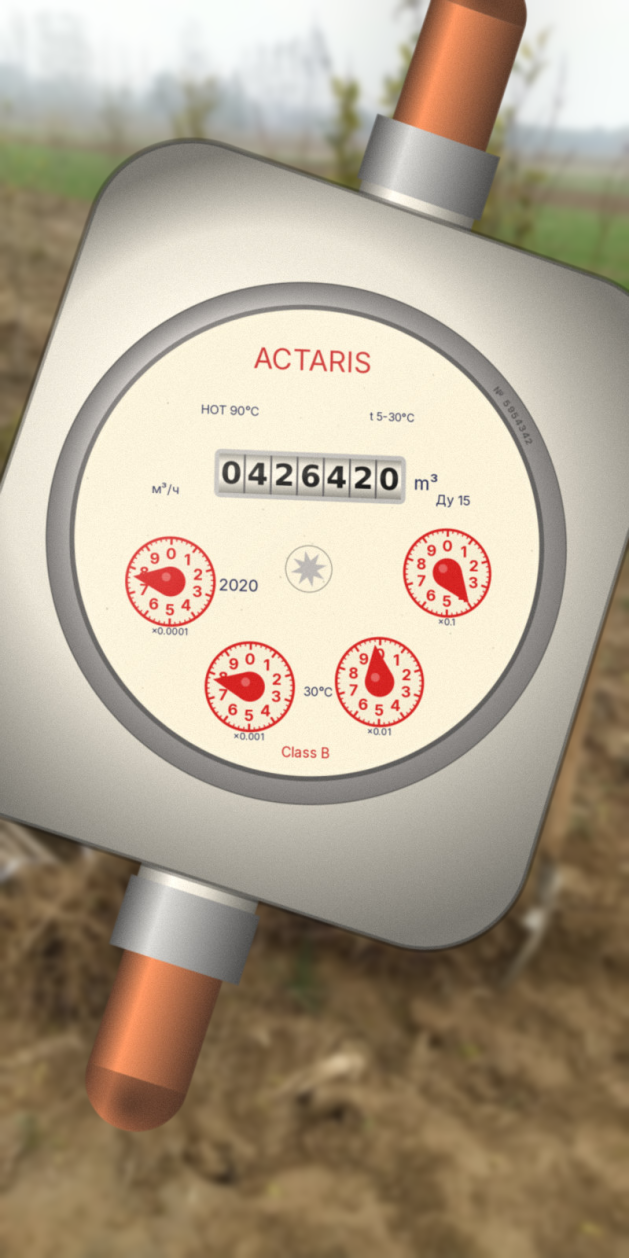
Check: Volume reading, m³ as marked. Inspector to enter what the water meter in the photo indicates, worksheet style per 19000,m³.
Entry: 426420.3977,m³
